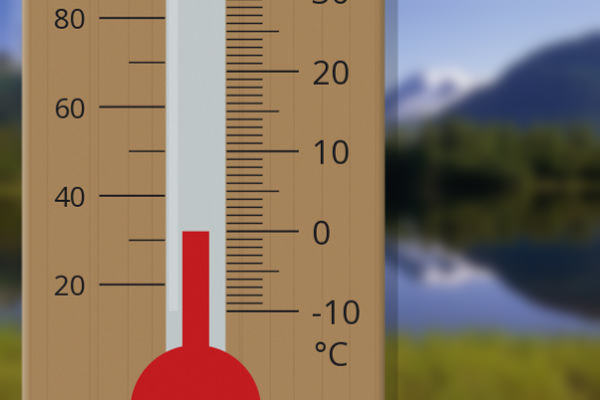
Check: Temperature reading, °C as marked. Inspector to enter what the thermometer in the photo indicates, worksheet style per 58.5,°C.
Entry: 0,°C
